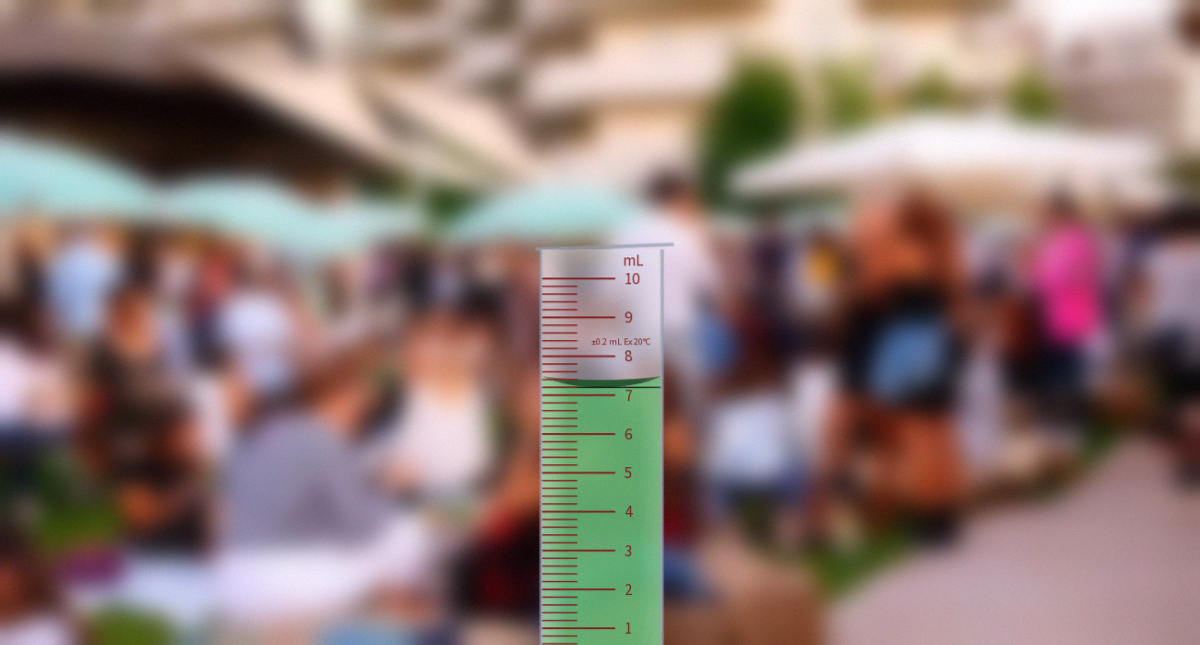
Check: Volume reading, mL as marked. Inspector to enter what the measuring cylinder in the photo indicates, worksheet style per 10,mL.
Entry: 7.2,mL
